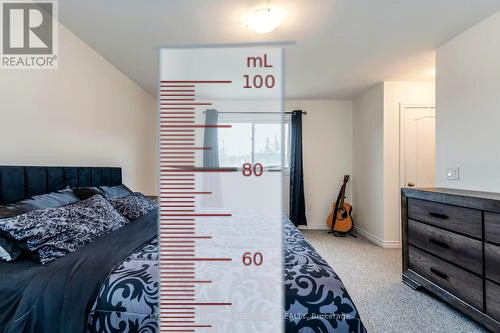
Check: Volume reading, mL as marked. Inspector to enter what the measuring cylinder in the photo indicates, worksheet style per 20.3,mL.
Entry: 80,mL
